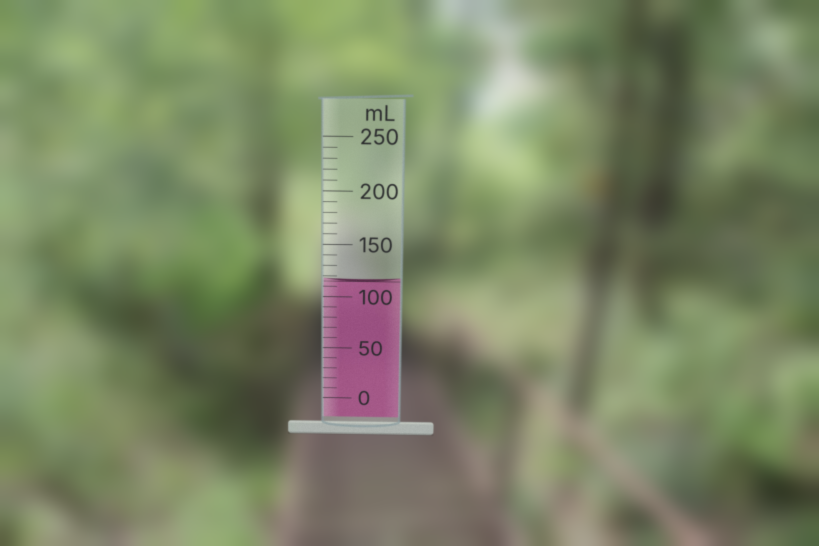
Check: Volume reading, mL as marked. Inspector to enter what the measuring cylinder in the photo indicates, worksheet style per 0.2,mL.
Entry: 115,mL
